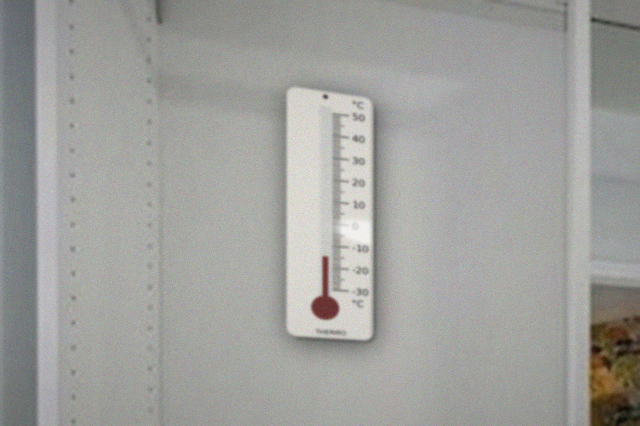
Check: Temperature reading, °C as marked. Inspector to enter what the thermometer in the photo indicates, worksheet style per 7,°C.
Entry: -15,°C
